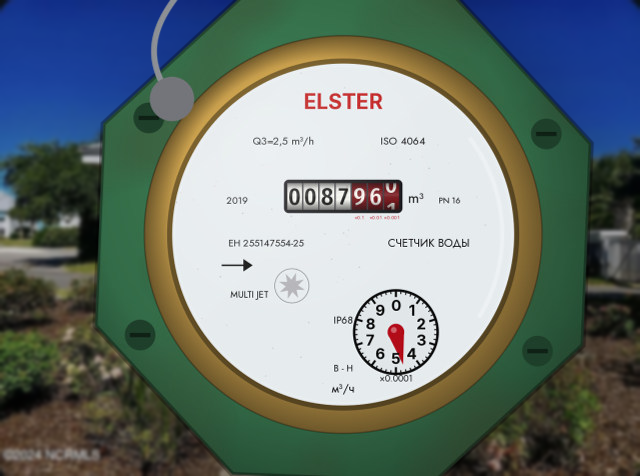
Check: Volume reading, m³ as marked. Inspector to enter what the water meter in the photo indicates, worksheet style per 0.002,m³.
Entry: 87.9604,m³
